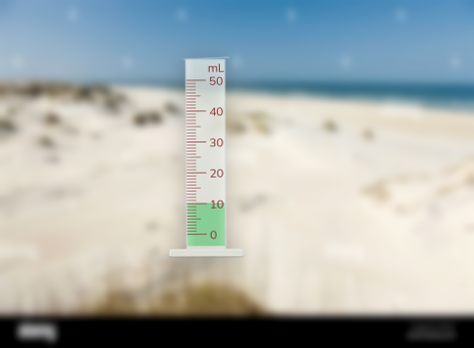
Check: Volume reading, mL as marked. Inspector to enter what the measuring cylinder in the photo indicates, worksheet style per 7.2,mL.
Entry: 10,mL
